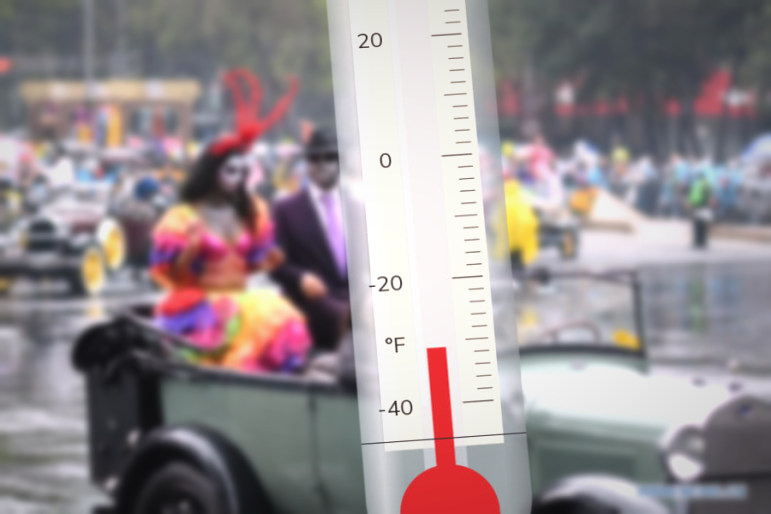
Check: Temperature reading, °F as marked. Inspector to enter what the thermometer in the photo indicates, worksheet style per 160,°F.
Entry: -31,°F
